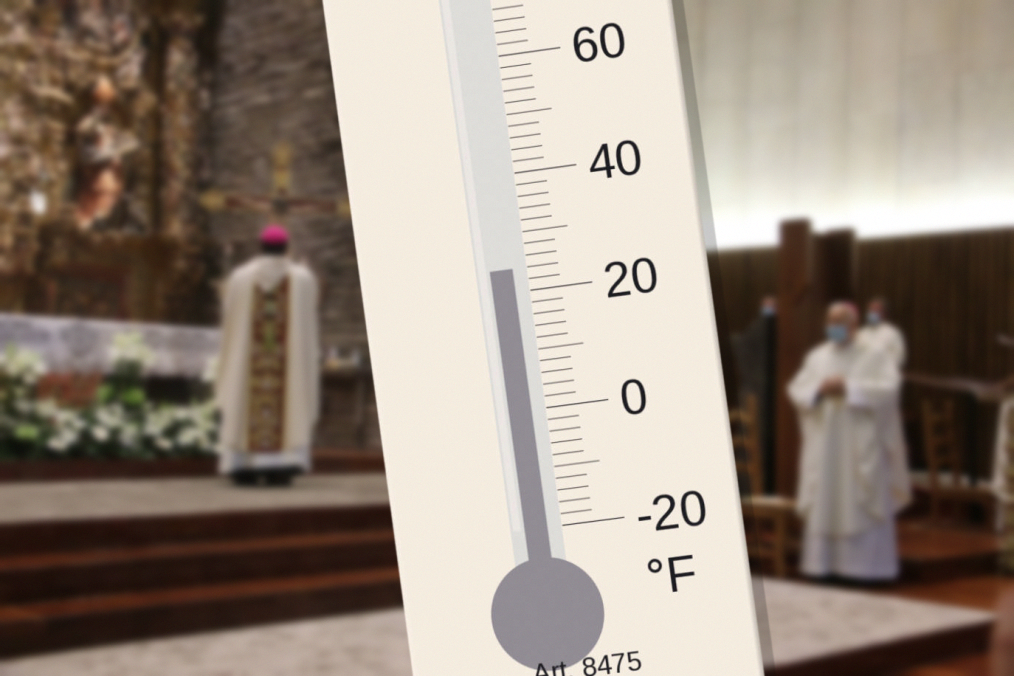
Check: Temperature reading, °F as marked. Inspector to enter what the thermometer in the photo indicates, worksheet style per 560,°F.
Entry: 24,°F
